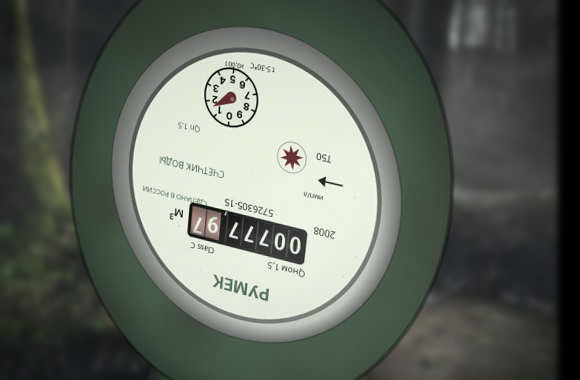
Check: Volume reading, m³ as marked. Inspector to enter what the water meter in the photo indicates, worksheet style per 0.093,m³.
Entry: 777.971,m³
